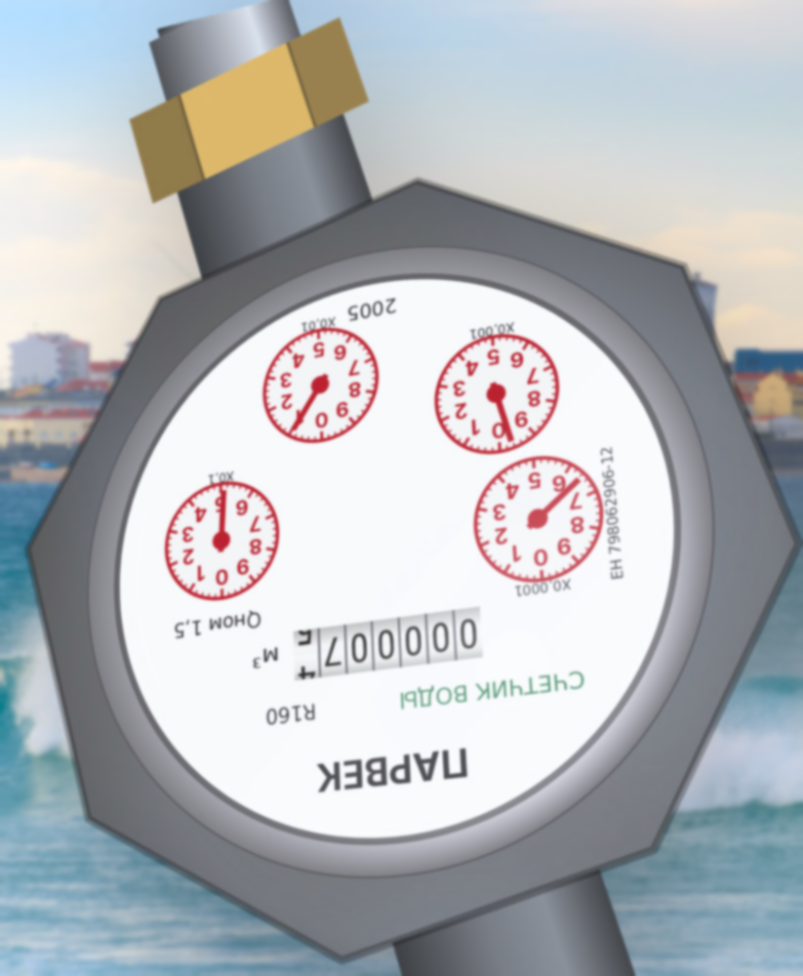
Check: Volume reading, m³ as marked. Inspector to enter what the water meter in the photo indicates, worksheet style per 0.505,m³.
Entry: 74.5096,m³
